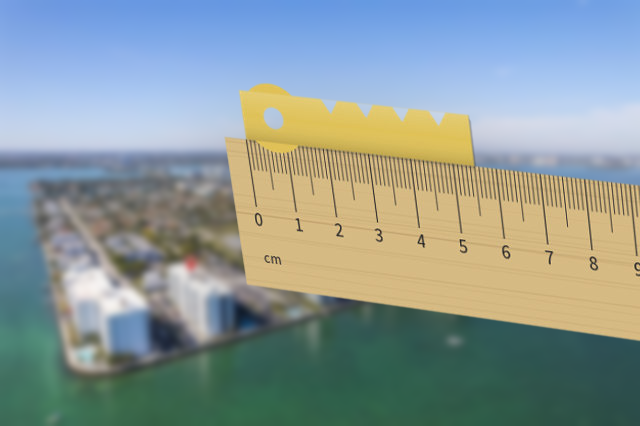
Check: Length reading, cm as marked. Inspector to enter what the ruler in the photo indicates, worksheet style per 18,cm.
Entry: 5.5,cm
